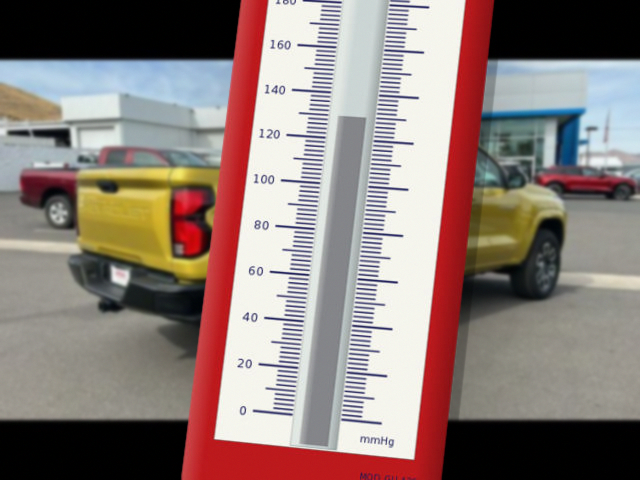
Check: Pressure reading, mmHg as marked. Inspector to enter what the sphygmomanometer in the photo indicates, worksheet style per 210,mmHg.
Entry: 130,mmHg
